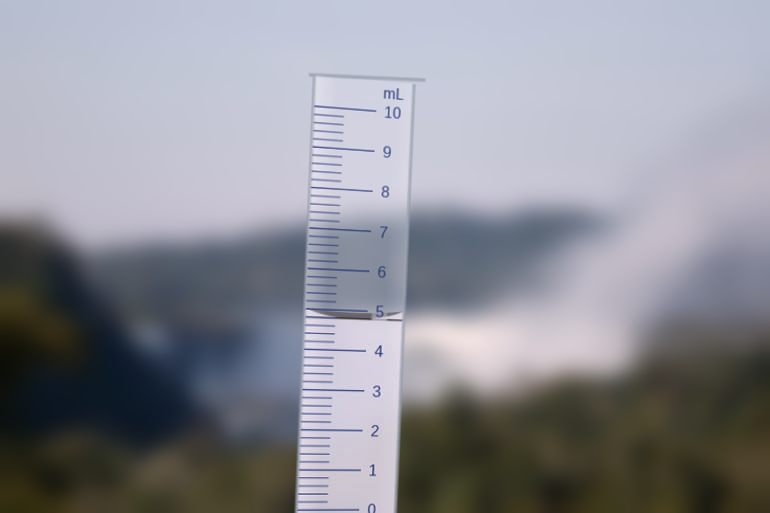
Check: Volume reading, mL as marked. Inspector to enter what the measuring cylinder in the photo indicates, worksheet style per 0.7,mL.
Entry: 4.8,mL
